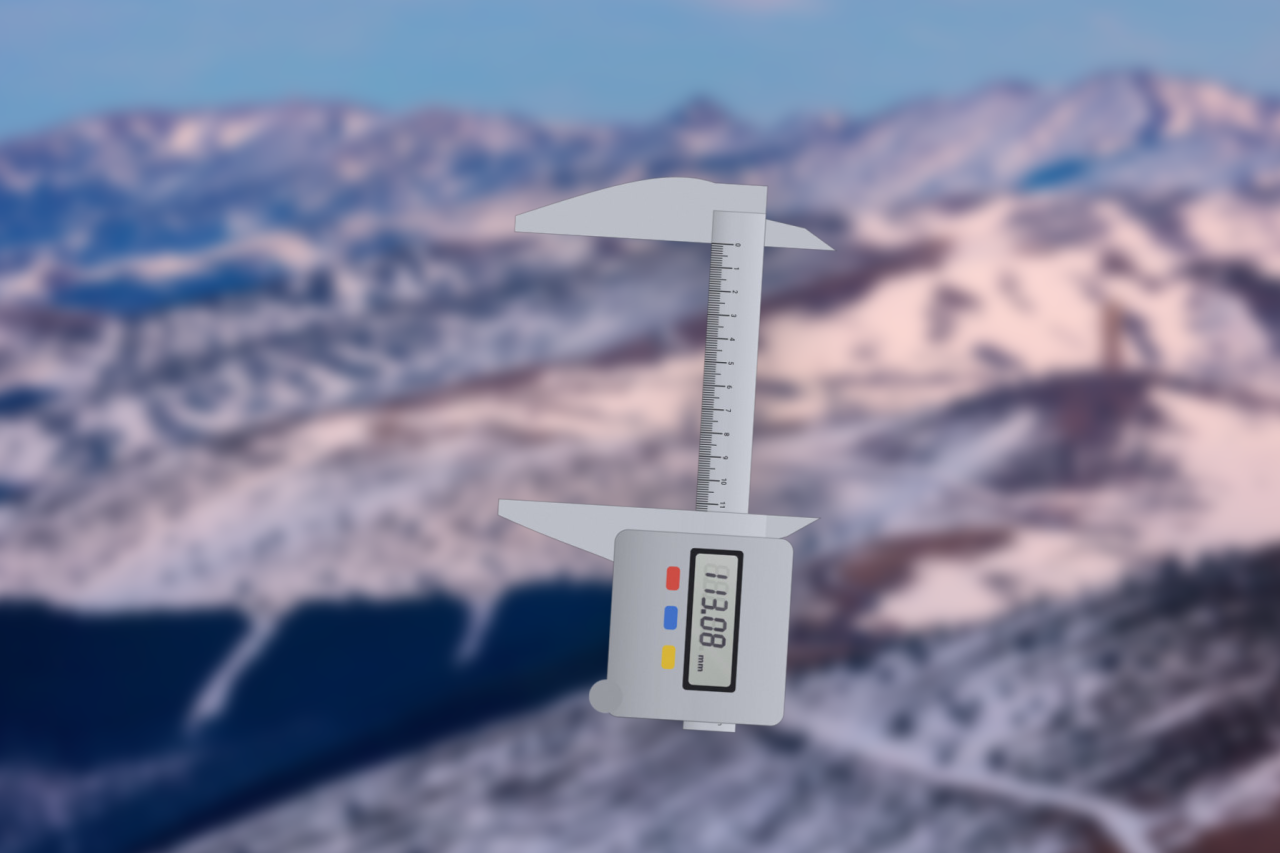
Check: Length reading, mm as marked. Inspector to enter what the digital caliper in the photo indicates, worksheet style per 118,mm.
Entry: 113.08,mm
